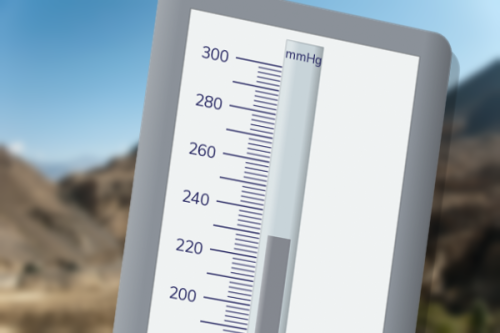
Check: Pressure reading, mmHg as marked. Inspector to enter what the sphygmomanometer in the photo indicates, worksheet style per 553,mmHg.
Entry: 230,mmHg
